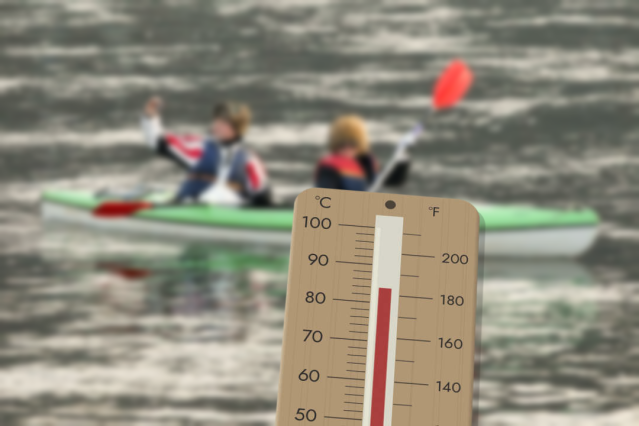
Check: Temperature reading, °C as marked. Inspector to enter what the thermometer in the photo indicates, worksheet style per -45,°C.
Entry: 84,°C
